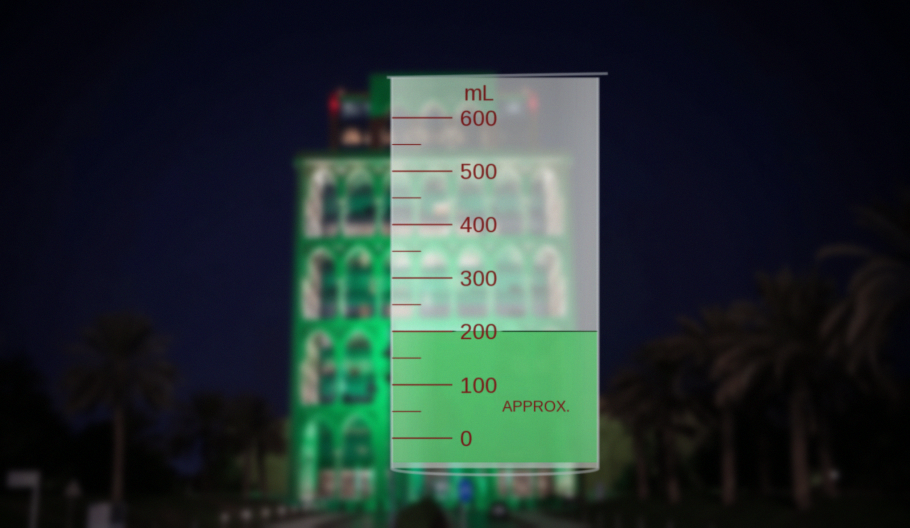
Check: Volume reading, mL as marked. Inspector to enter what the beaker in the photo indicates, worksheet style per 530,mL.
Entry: 200,mL
